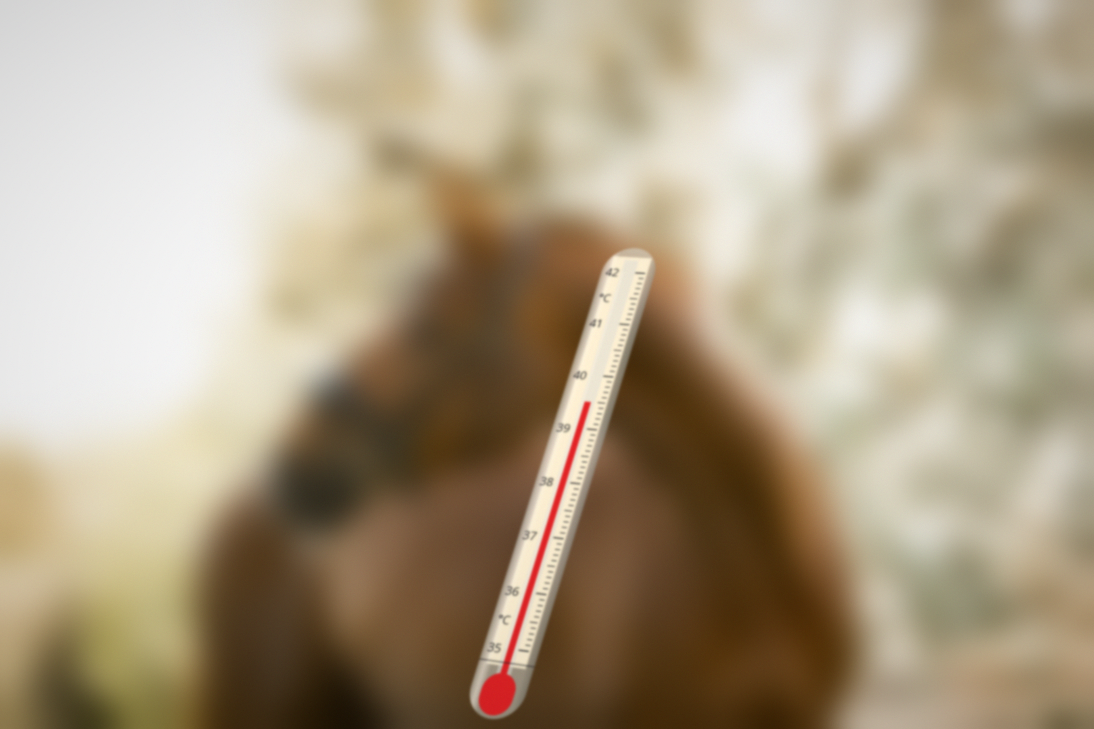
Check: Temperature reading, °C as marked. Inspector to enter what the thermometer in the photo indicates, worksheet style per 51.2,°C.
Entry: 39.5,°C
